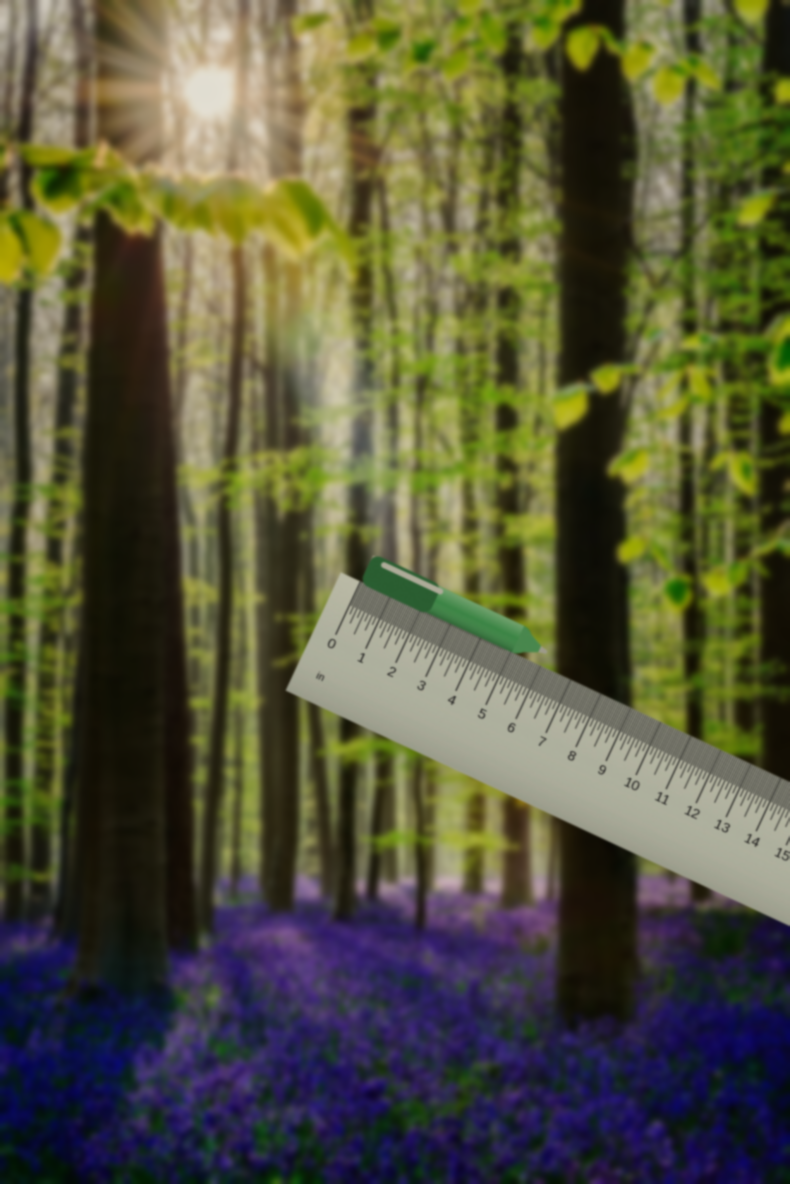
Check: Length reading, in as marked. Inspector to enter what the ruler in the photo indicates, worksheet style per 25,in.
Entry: 6,in
